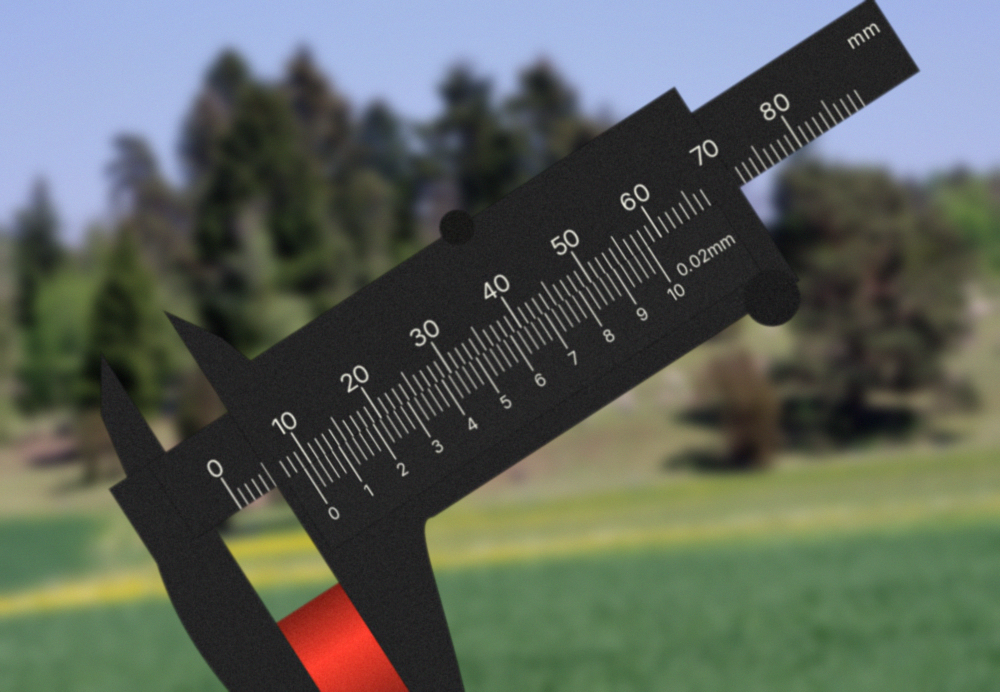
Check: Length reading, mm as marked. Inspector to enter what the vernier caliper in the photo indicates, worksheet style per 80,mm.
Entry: 9.0,mm
